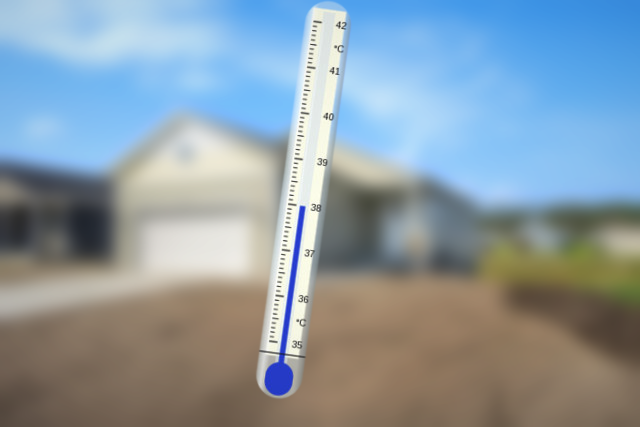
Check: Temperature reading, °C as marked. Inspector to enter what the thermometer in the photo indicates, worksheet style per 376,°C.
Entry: 38,°C
